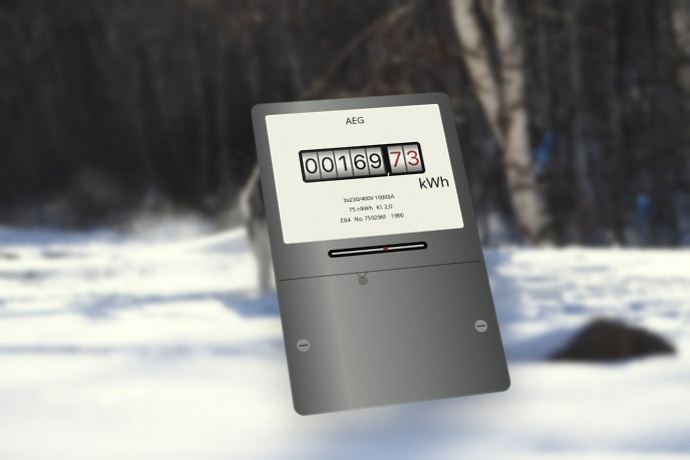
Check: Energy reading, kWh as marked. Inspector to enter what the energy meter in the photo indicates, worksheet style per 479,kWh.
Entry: 169.73,kWh
